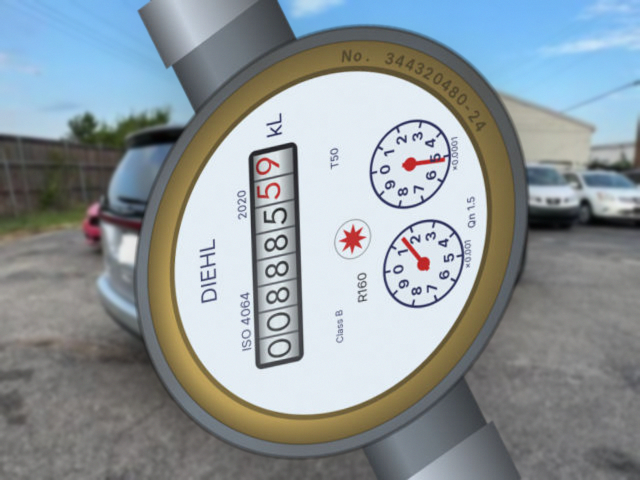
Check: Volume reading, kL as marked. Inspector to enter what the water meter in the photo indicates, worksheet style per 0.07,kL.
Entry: 8885.5915,kL
